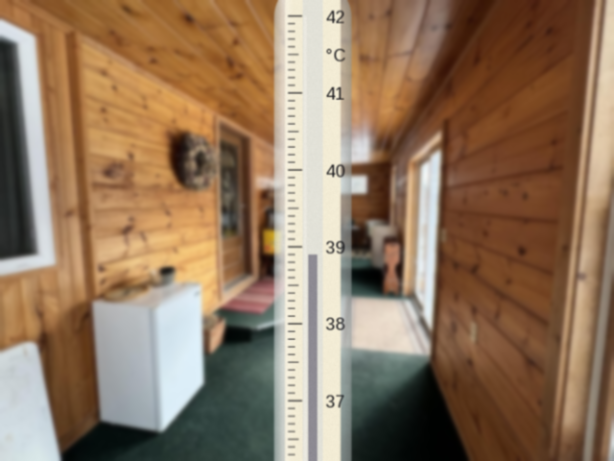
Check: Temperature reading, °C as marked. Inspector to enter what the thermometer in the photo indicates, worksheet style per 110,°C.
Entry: 38.9,°C
